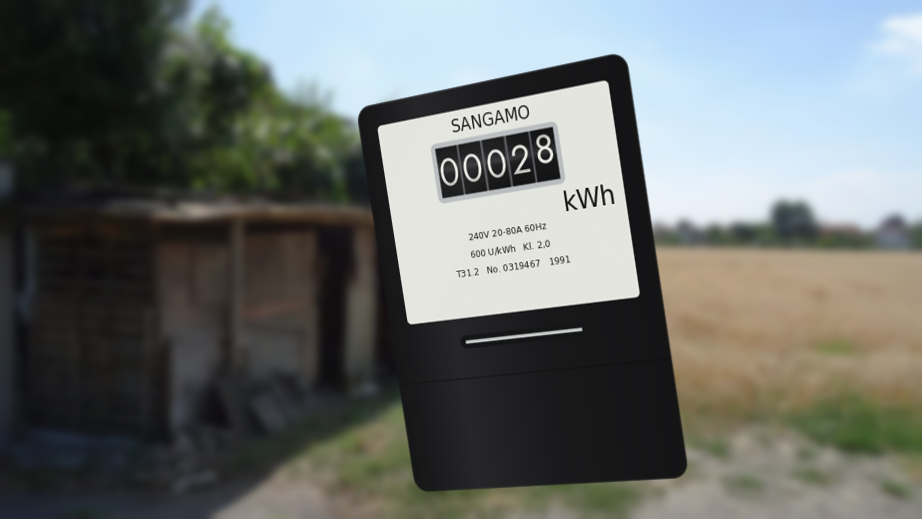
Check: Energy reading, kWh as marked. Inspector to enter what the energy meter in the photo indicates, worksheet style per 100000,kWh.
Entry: 28,kWh
